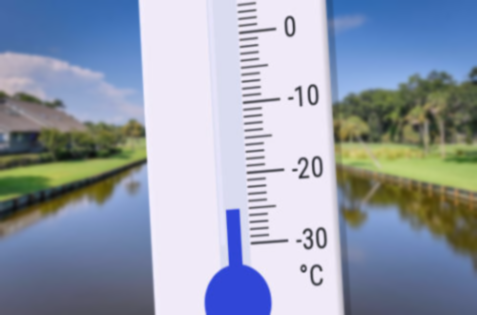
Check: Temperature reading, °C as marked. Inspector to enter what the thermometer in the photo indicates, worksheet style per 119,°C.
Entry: -25,°C
